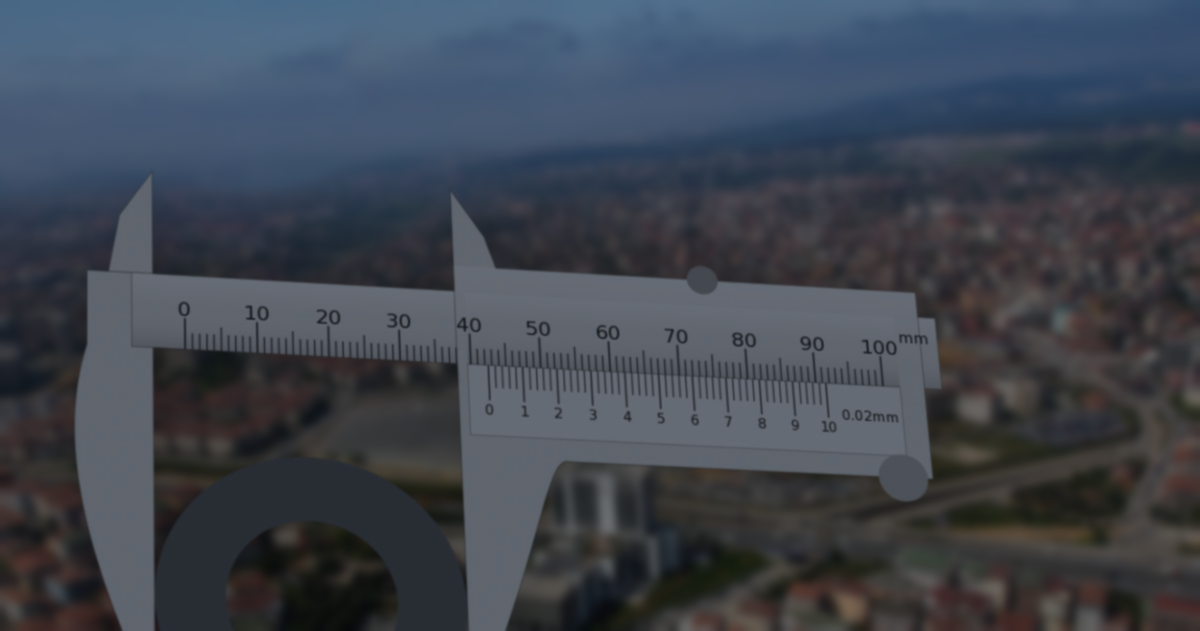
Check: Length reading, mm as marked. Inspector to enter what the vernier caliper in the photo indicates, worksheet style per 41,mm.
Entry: 42.5,mm
